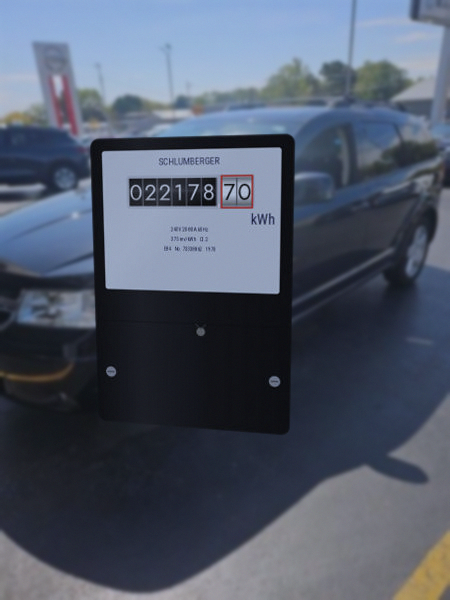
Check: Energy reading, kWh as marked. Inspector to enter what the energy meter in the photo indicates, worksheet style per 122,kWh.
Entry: 22178.70,kWh
